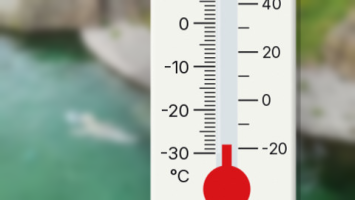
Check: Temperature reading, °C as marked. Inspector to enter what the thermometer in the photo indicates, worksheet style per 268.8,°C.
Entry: -28,°C
